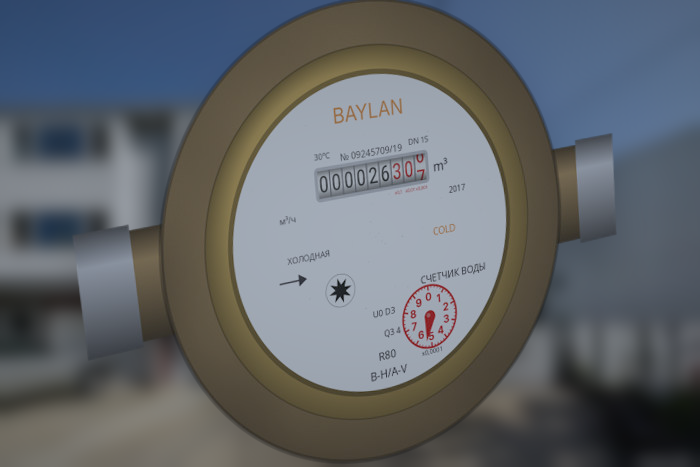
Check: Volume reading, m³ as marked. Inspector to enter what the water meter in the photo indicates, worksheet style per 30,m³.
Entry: 26.3065,m³
